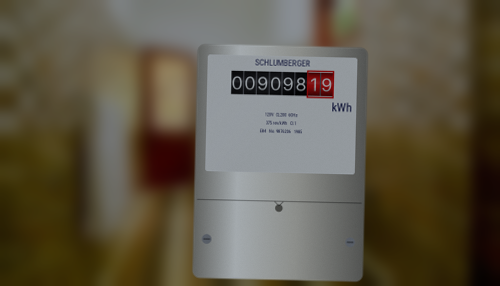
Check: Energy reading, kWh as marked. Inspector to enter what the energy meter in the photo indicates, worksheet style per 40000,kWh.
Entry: 9098.19,kWh
